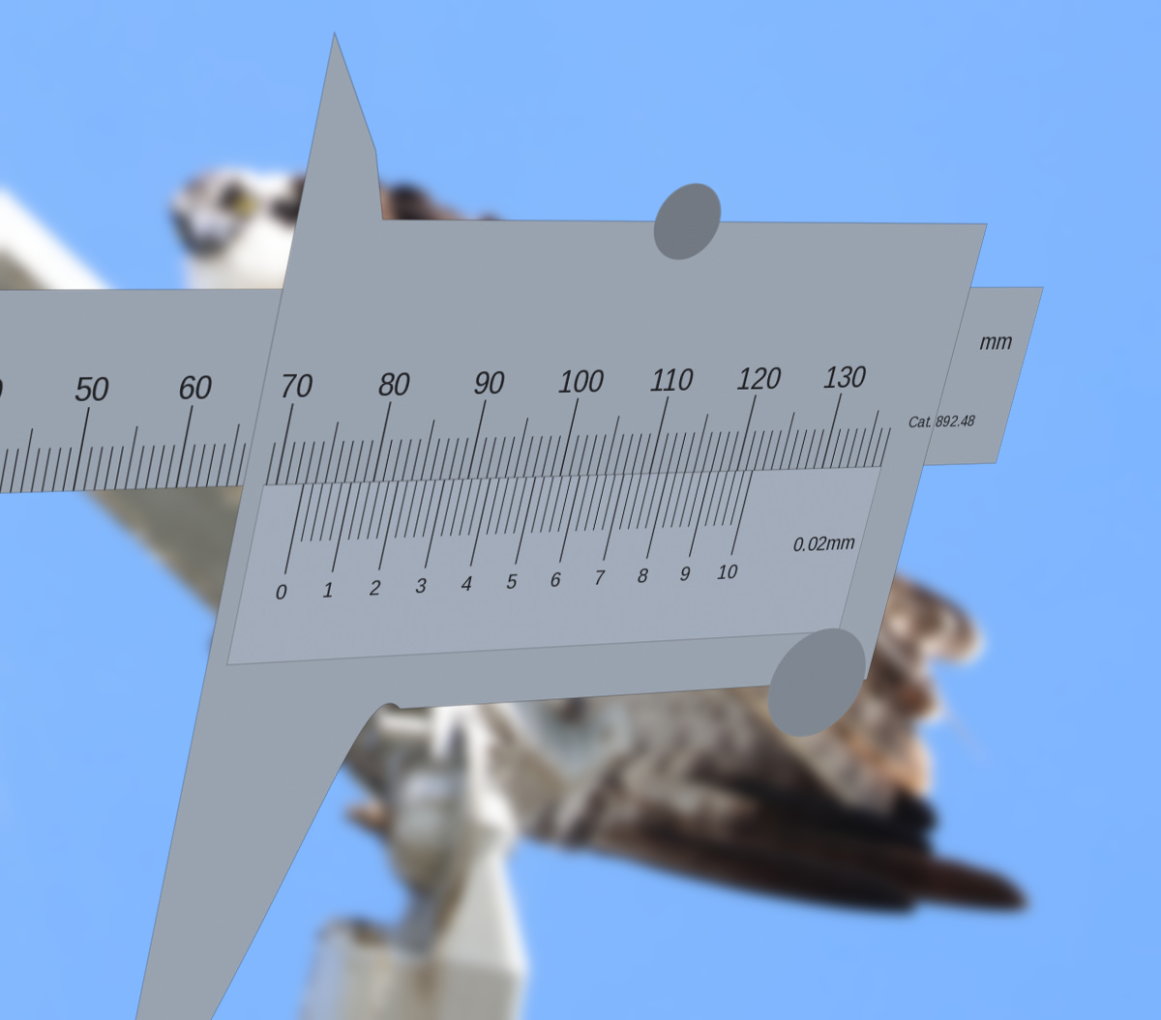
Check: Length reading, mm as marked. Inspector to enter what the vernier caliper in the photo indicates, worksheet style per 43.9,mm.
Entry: 72.8,mm
